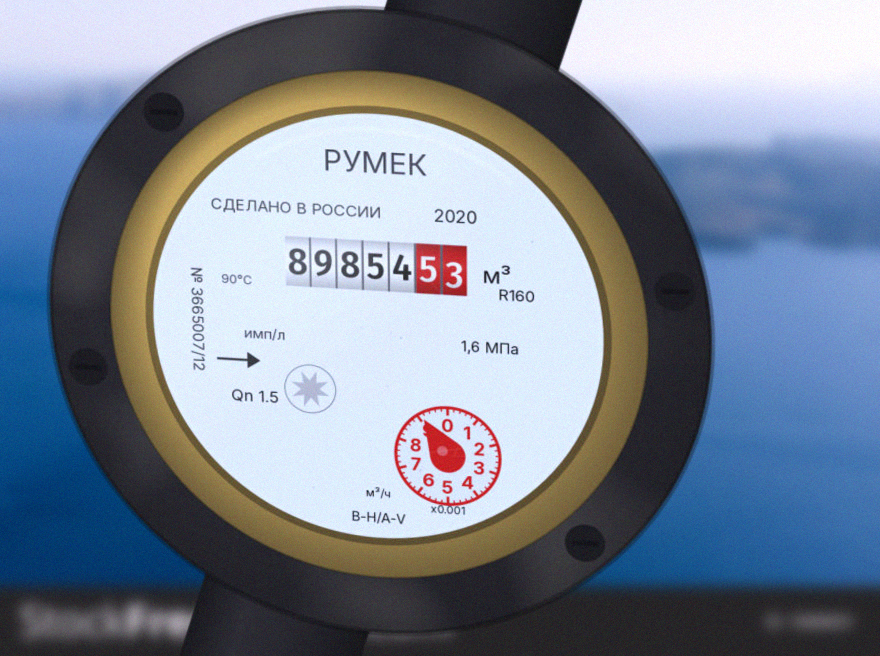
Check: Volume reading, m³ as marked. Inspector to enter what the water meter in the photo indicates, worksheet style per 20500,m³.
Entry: 89854.529,m³
